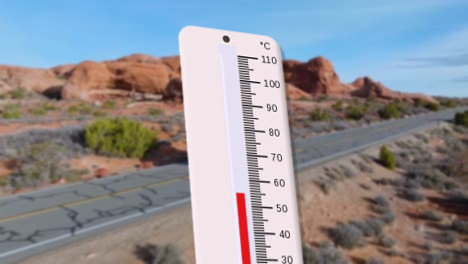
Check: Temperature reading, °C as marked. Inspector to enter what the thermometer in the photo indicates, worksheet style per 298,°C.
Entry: 55,°C
